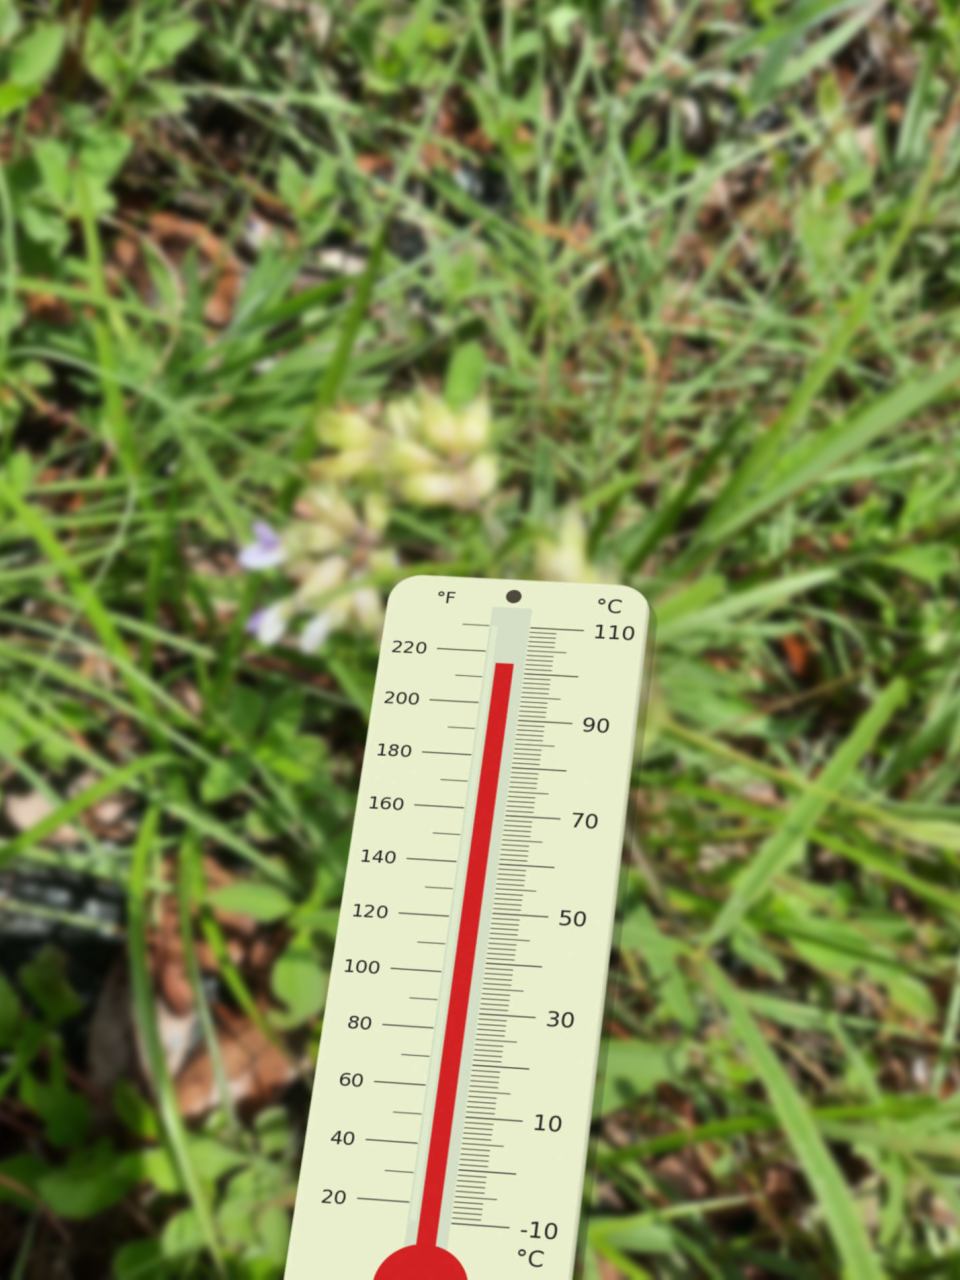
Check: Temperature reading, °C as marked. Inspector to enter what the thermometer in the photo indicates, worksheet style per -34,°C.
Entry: 102,°C
